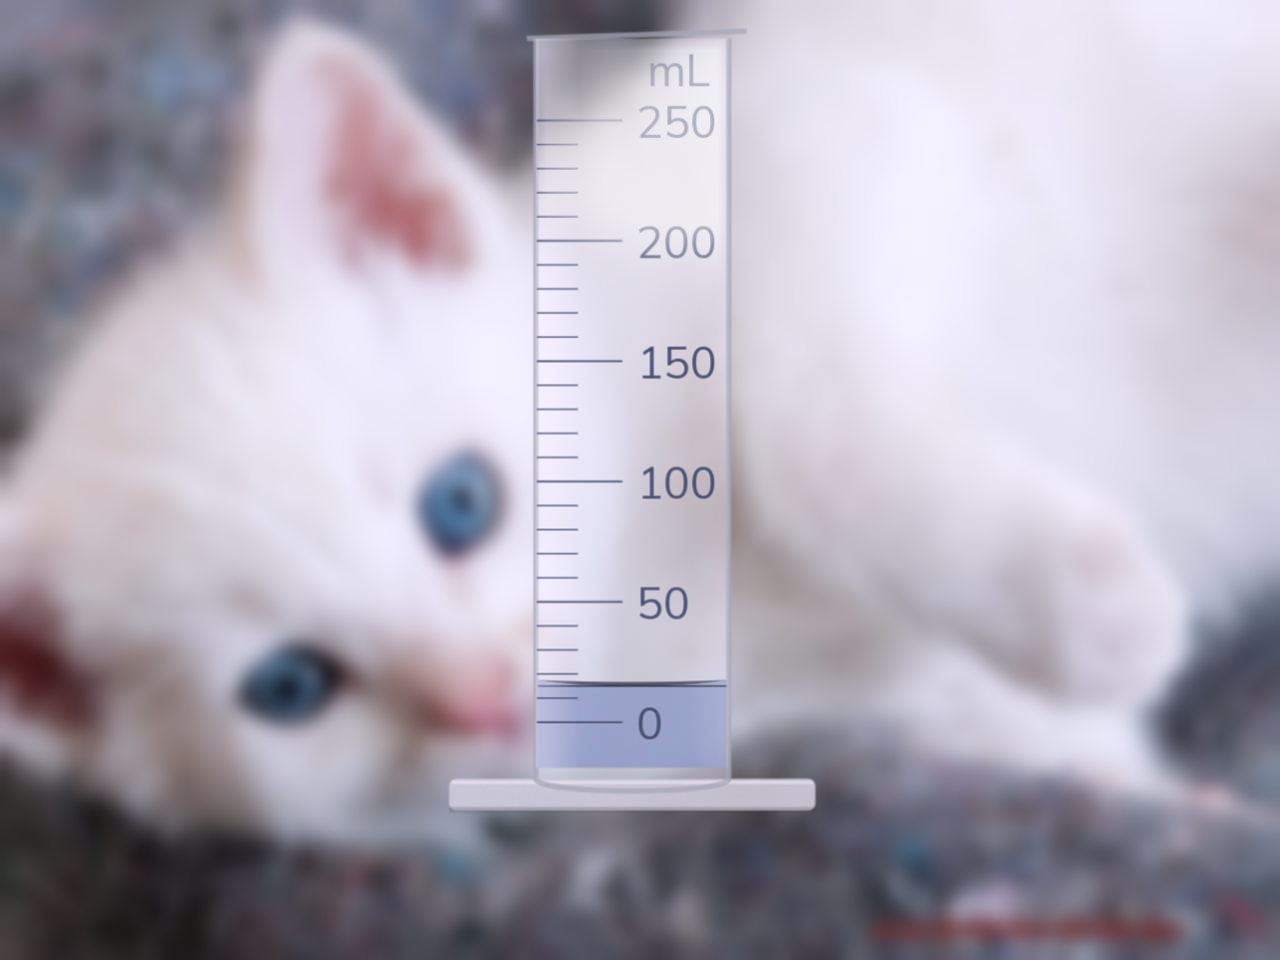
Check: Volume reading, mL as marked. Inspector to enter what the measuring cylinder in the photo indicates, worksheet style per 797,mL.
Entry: 15,mL
